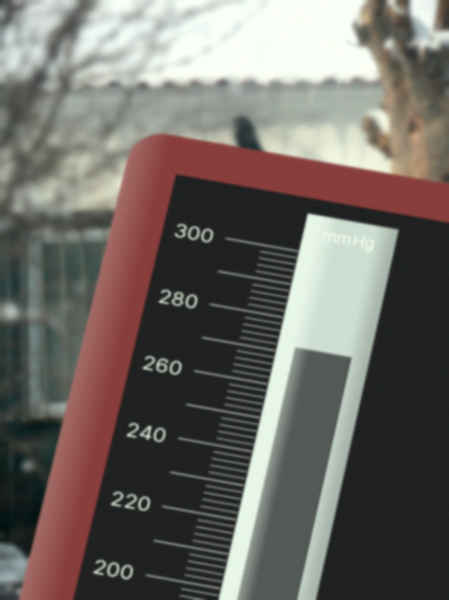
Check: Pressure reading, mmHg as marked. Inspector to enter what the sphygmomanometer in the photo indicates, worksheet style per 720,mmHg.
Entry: 272,mmHg
